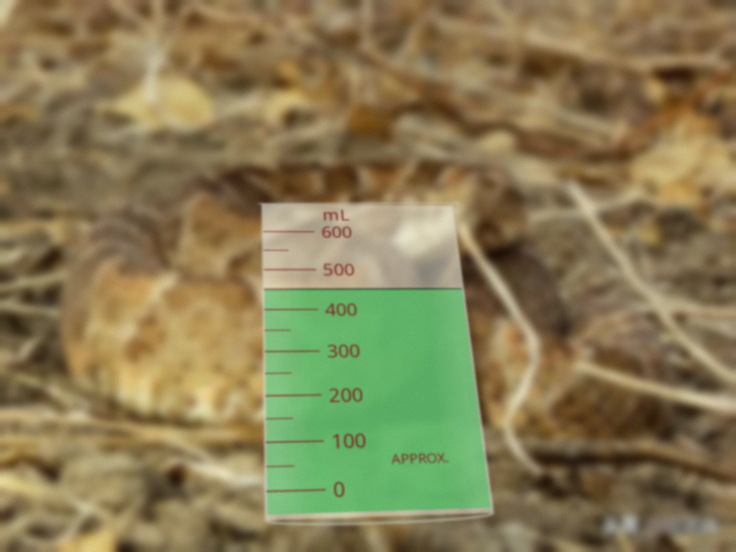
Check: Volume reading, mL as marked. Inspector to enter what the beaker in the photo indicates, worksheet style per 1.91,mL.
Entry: 450,mL
